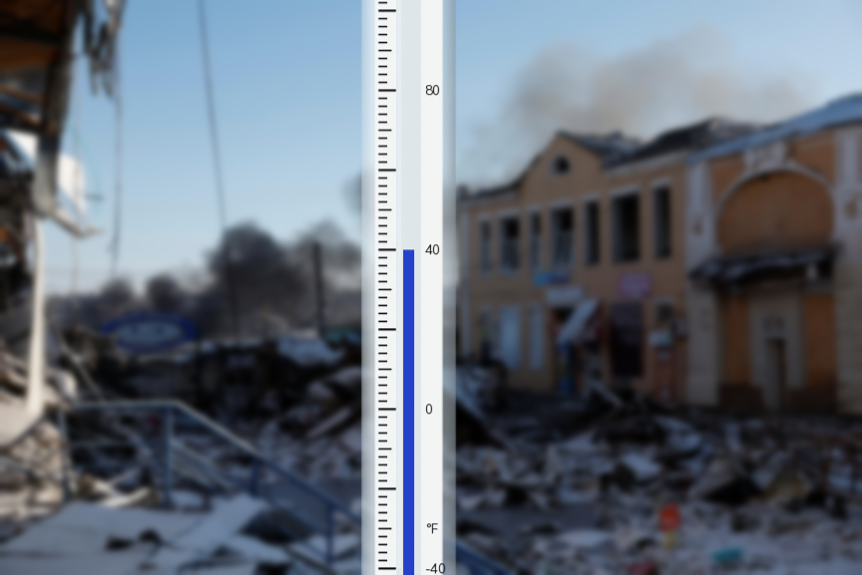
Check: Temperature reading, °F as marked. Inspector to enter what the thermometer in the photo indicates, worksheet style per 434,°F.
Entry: 40,°F
